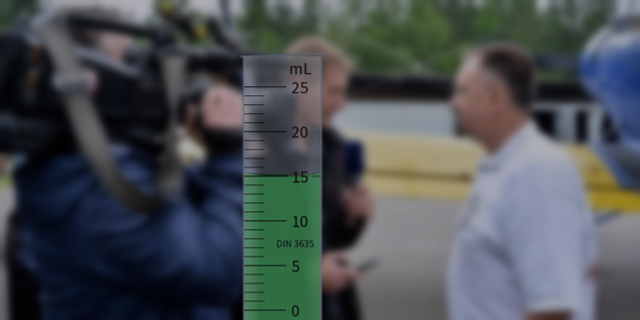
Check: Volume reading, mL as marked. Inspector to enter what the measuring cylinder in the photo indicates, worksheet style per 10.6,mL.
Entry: 15,mL
